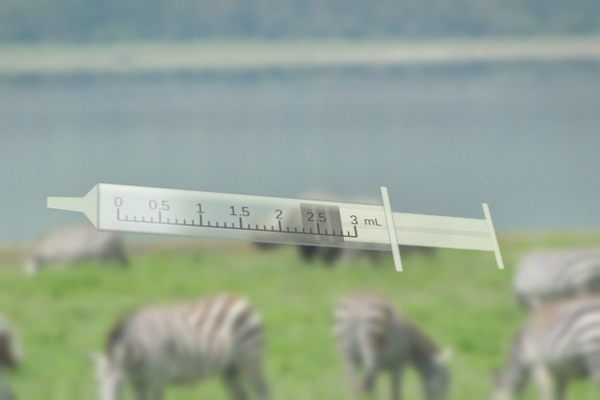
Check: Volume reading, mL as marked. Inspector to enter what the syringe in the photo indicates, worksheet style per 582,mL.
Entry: 2.3,mL
